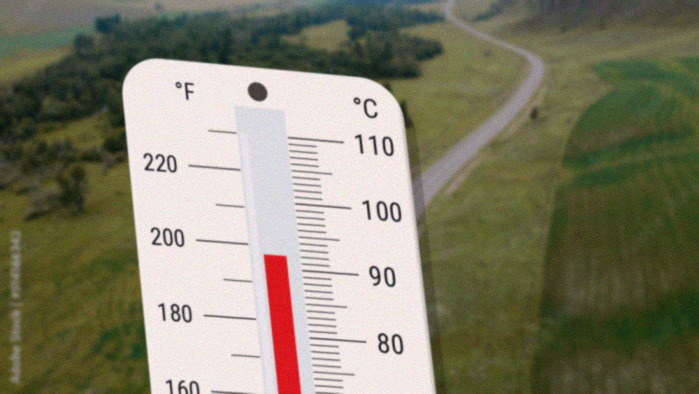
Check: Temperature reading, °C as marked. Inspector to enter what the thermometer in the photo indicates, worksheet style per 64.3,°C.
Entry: 92,°C
